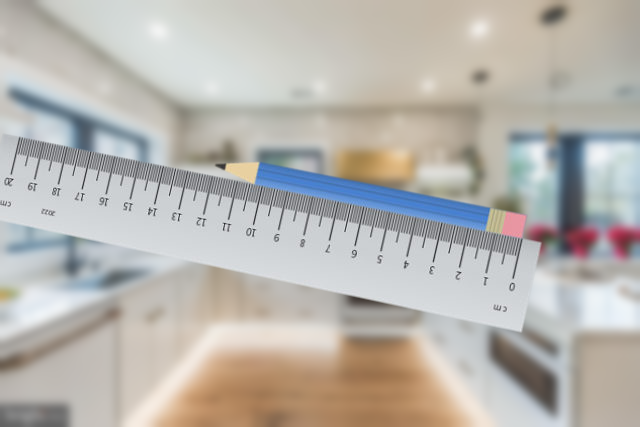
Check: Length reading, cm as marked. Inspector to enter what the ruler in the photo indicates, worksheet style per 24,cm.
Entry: 12,cm
